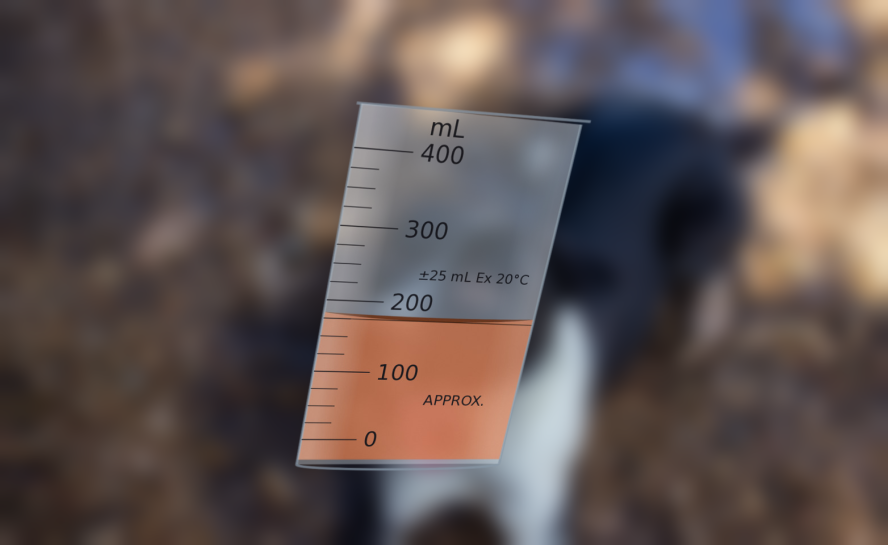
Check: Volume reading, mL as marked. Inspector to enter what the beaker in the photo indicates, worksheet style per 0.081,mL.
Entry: 175,mL
